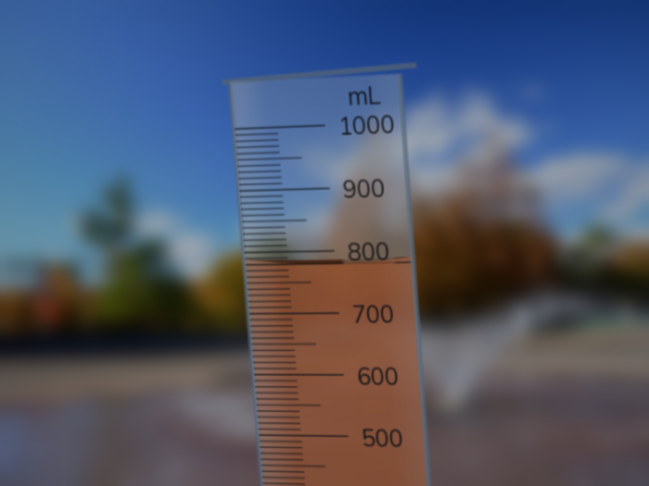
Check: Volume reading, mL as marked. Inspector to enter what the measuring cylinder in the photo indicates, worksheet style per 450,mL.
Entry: 780,mL
